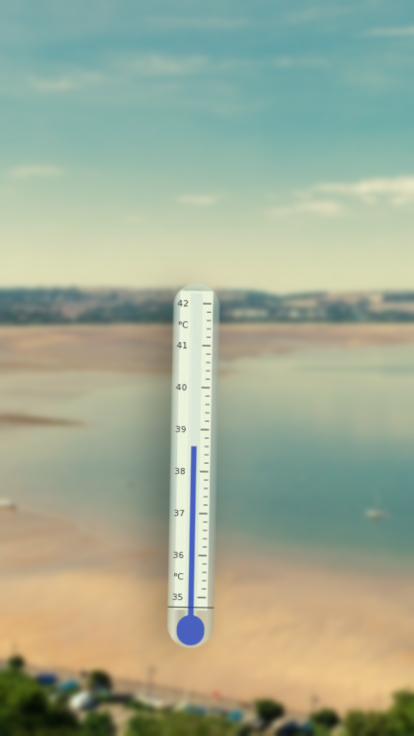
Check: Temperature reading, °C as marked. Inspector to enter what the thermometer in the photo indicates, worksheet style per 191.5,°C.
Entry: 38.6,°C
